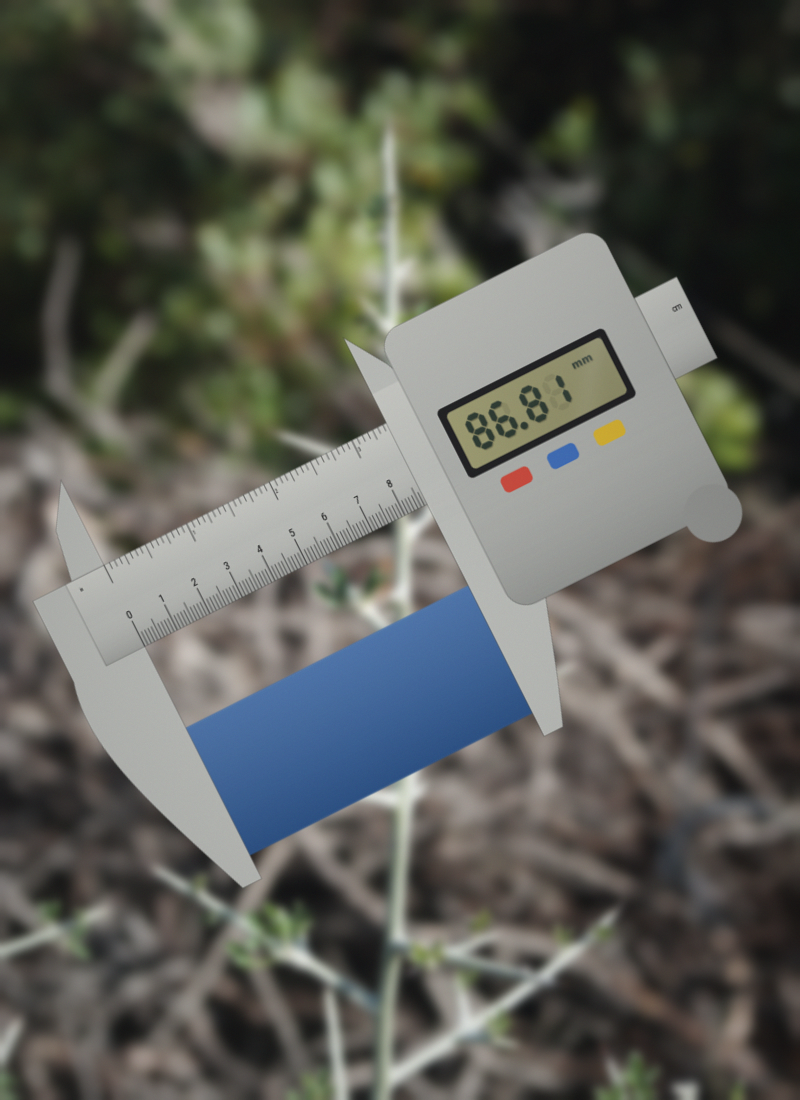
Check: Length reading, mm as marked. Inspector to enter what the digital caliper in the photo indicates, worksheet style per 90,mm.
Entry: 86.81,mm
